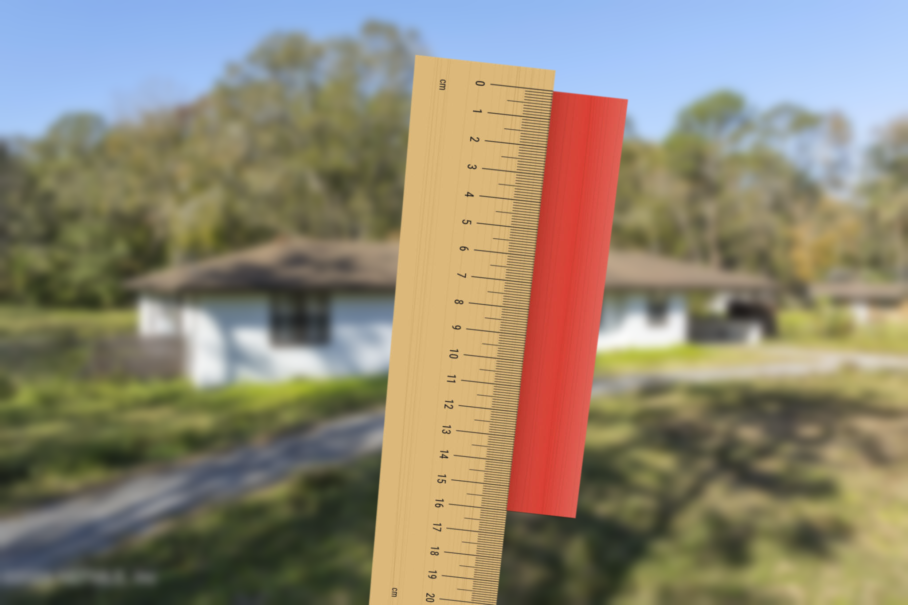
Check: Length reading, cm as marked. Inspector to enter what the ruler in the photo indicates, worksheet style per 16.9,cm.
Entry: 16,cm
